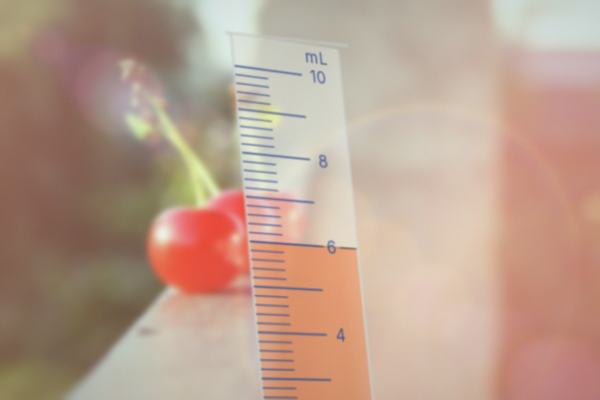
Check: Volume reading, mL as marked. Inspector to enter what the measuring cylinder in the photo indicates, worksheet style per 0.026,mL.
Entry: 6,mL
